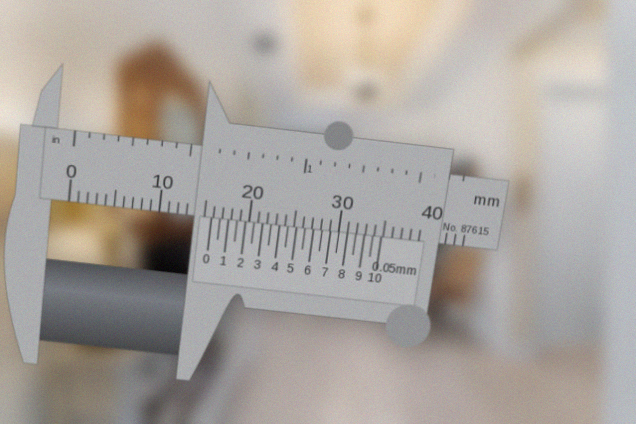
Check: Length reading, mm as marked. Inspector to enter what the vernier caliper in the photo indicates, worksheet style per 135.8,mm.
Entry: 15.8,mm
